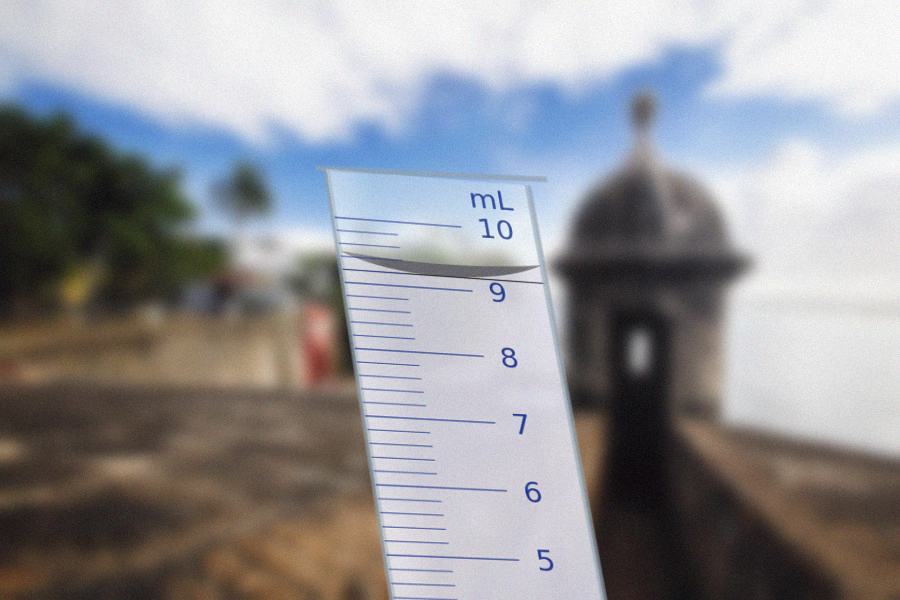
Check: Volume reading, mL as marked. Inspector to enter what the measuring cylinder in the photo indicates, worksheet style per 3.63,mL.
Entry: 9.2,mL
